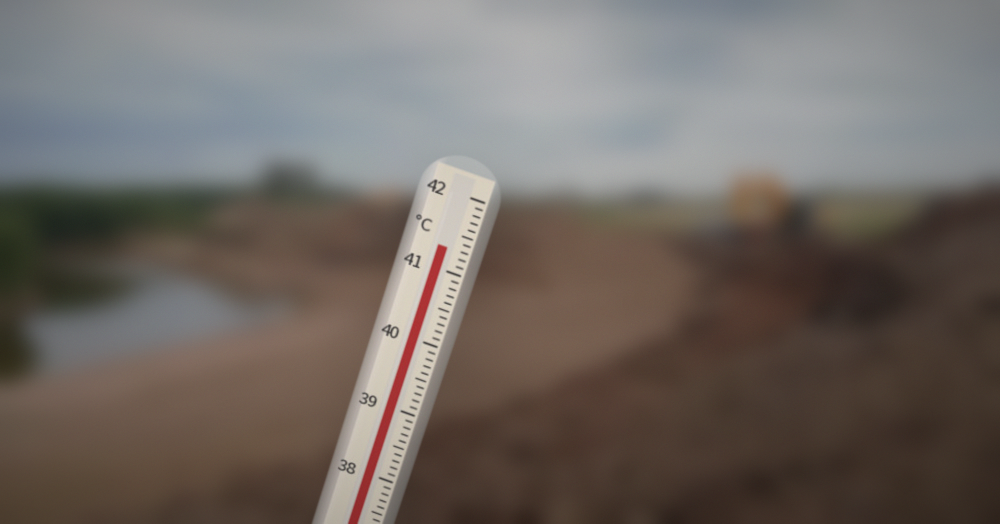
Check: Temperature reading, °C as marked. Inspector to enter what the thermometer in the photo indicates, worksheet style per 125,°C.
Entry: 41.3,°C
